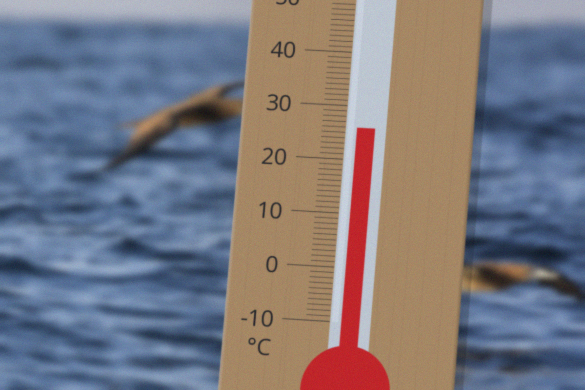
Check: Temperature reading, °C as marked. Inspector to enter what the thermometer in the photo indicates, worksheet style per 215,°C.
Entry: 26,°C
